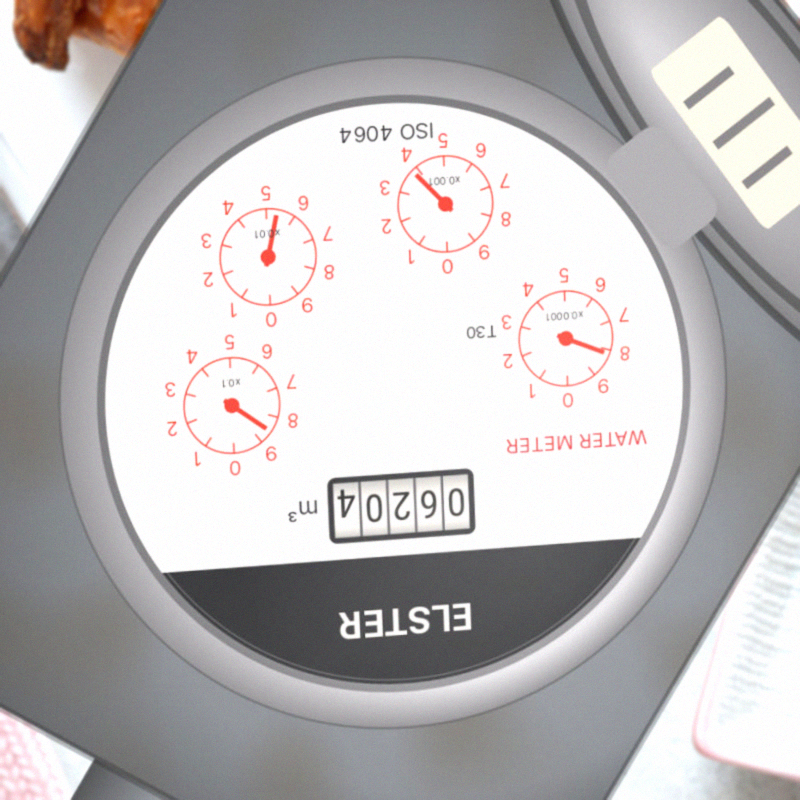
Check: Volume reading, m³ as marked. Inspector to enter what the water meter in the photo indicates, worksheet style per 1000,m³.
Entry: 6203.8538,m³
